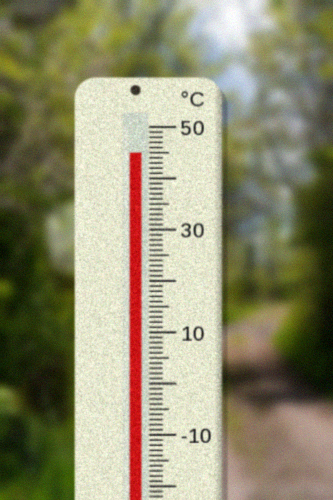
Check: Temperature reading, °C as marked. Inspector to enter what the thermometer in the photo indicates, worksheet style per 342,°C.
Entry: 45,°C
